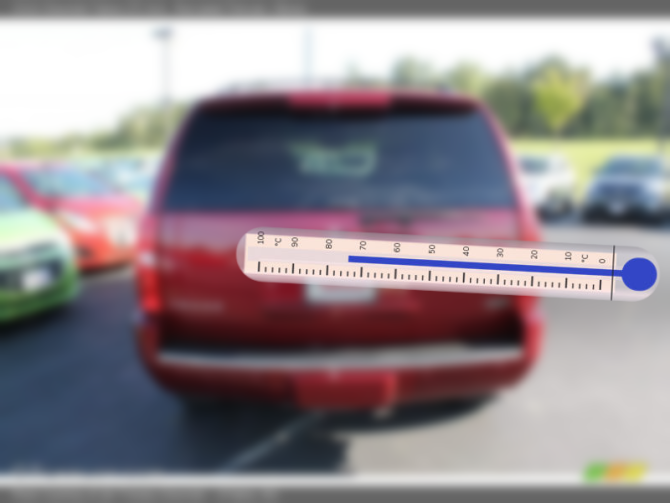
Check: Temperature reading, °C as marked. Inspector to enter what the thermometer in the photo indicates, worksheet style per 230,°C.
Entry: 74,°C
